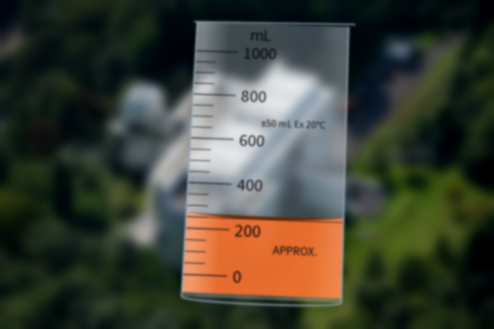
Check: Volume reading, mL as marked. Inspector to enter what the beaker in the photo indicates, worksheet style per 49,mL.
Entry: 250,mL
